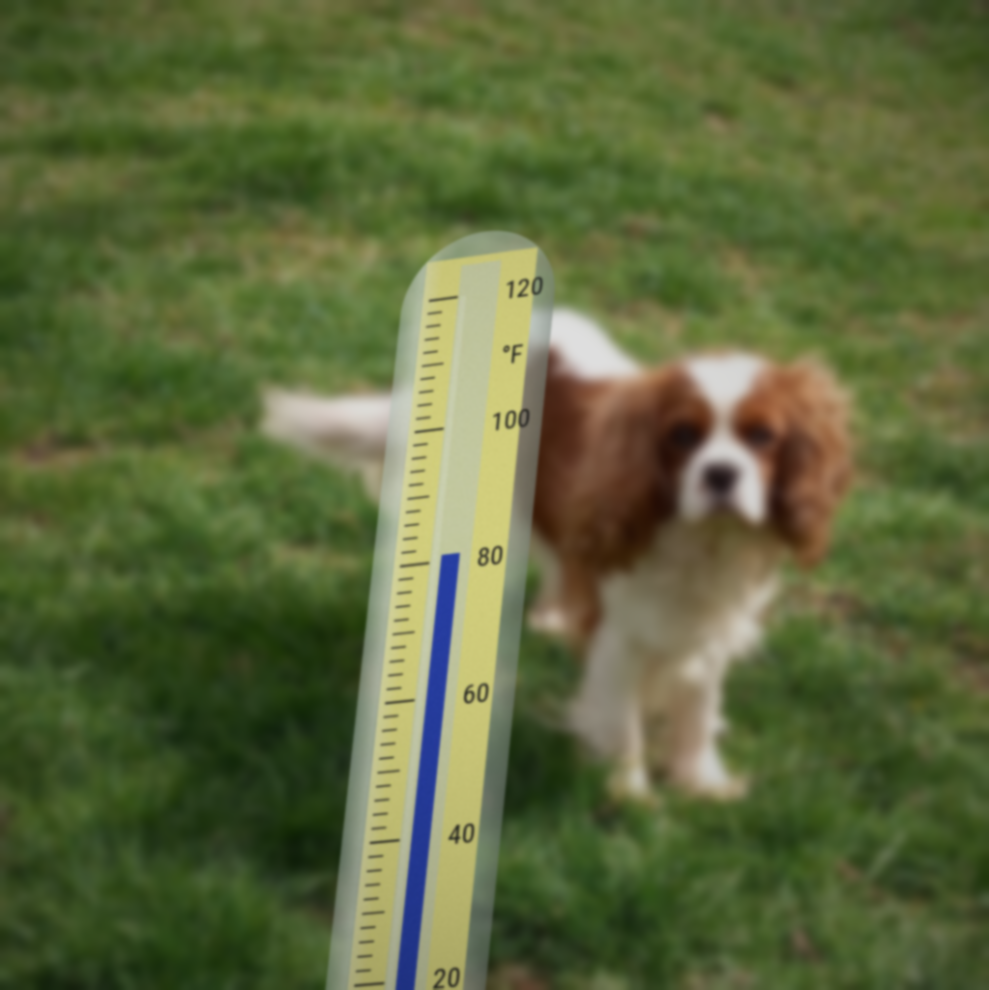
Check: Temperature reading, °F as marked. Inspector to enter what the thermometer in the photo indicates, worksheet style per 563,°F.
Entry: 81,°F
